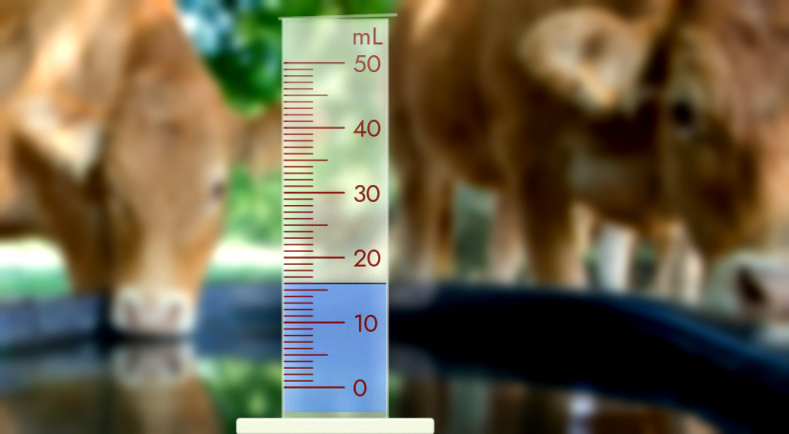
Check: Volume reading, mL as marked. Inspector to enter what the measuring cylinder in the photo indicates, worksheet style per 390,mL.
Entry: 16,mL
